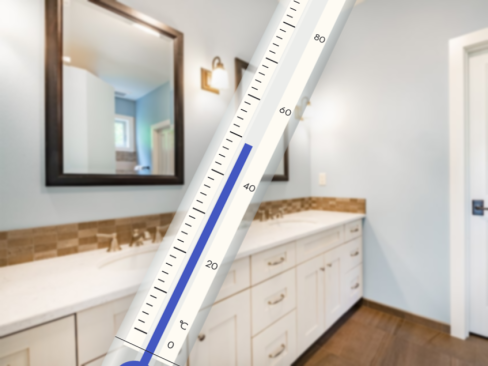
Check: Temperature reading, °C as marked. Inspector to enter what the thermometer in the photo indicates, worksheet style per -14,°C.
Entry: 49,°C
